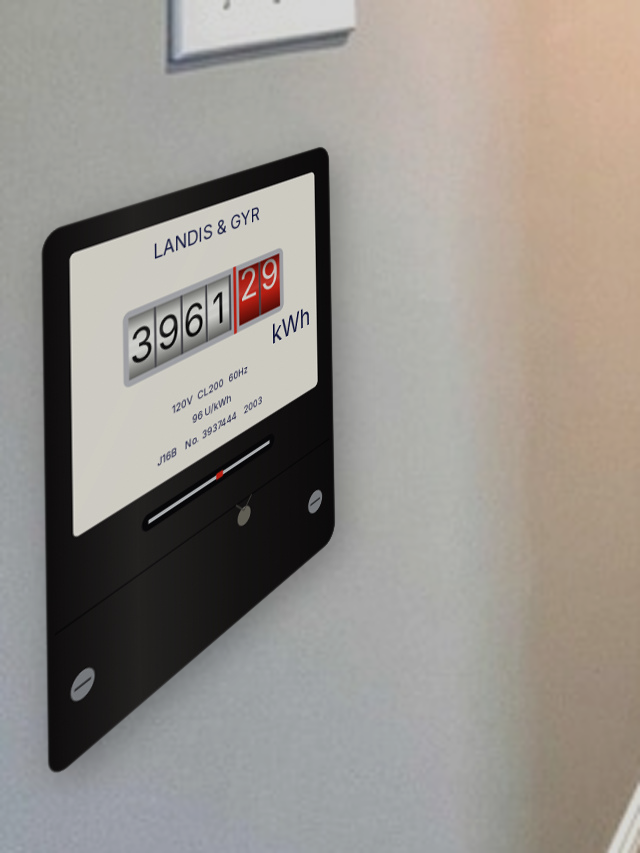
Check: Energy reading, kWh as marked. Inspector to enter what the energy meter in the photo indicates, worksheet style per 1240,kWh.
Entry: 3961.29,kWh
